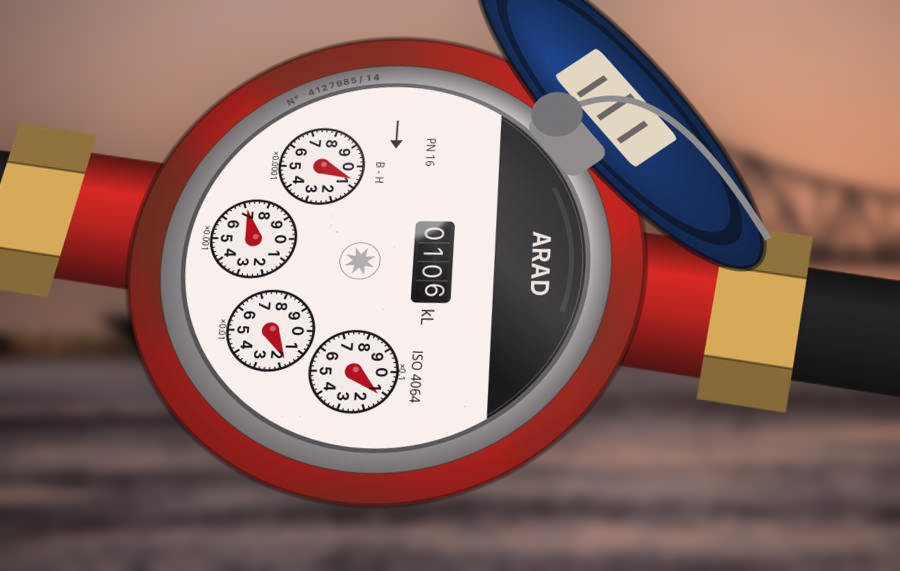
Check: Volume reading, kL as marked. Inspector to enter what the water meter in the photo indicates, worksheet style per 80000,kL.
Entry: 106.1170,kL
